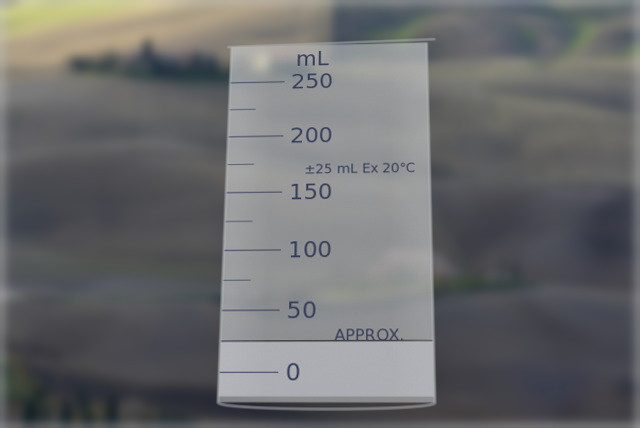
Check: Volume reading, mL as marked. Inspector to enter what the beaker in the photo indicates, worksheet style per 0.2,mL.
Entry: 25,mL
